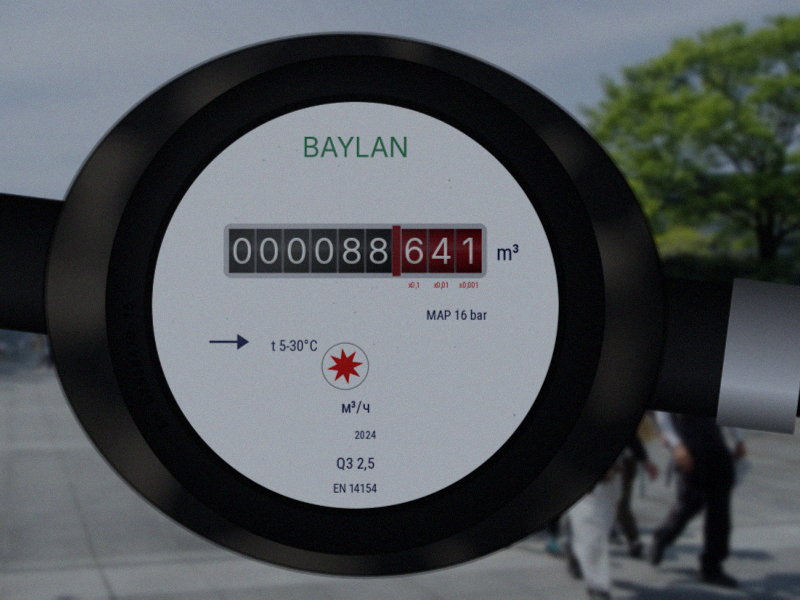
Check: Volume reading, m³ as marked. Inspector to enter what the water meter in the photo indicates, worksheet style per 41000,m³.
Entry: 88.641,m³
